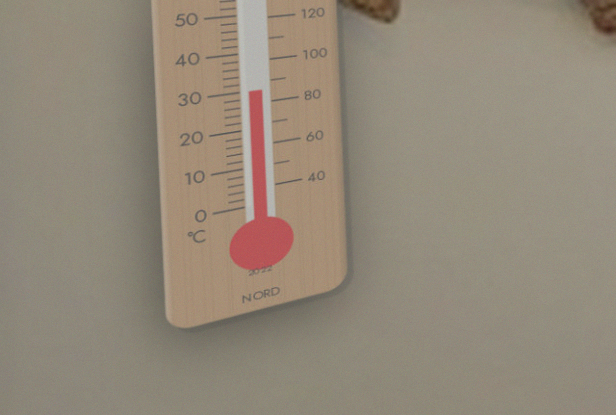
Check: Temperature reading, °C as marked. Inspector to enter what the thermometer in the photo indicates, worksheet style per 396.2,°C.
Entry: 30,°C
